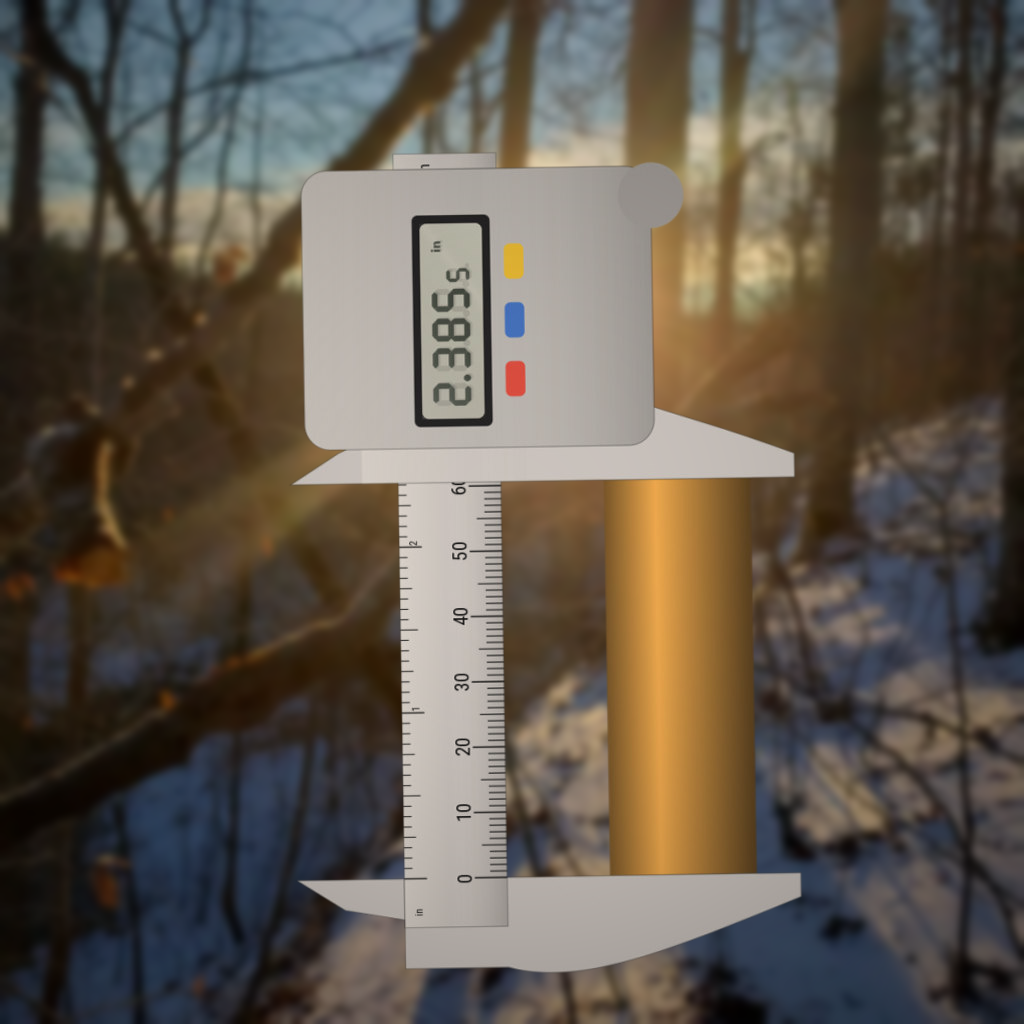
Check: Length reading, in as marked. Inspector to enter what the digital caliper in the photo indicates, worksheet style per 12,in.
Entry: 2.3855,in
